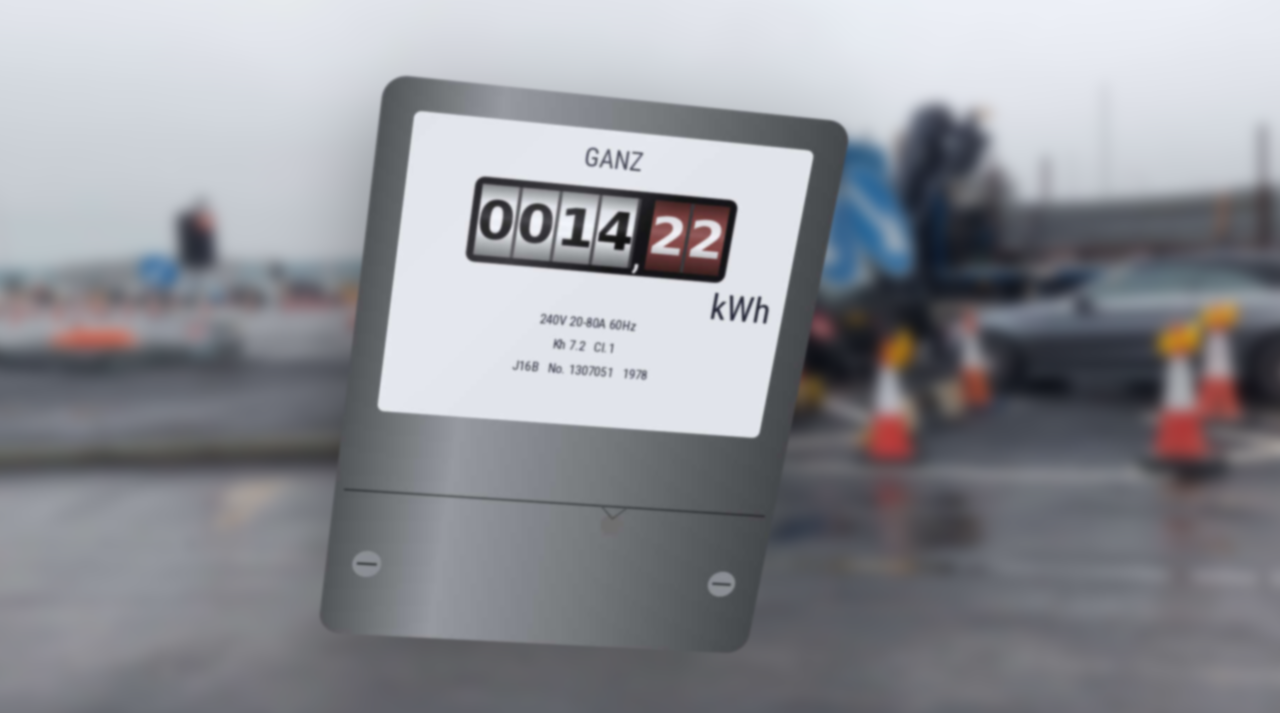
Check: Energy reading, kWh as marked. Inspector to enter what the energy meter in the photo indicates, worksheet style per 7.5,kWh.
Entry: 14.22,kWh
